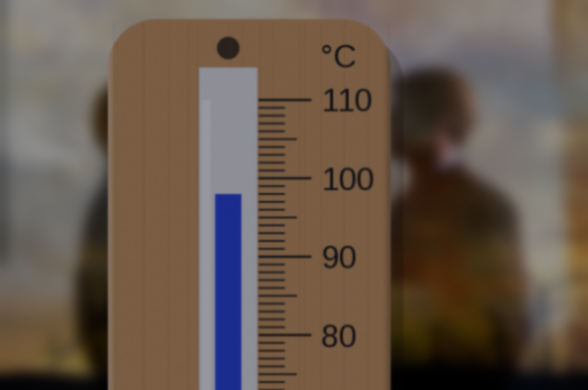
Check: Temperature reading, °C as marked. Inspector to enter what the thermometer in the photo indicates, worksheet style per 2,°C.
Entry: 98,°C
